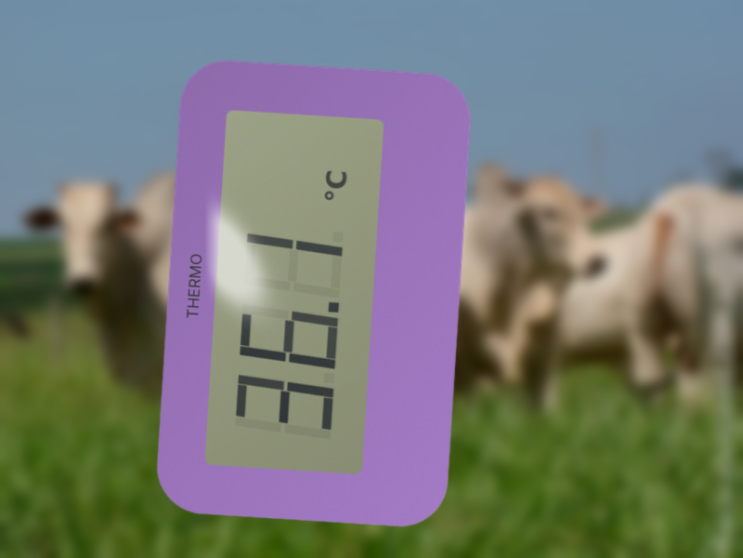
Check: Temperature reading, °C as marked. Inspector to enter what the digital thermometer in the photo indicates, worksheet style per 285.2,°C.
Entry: 36.1,°C
